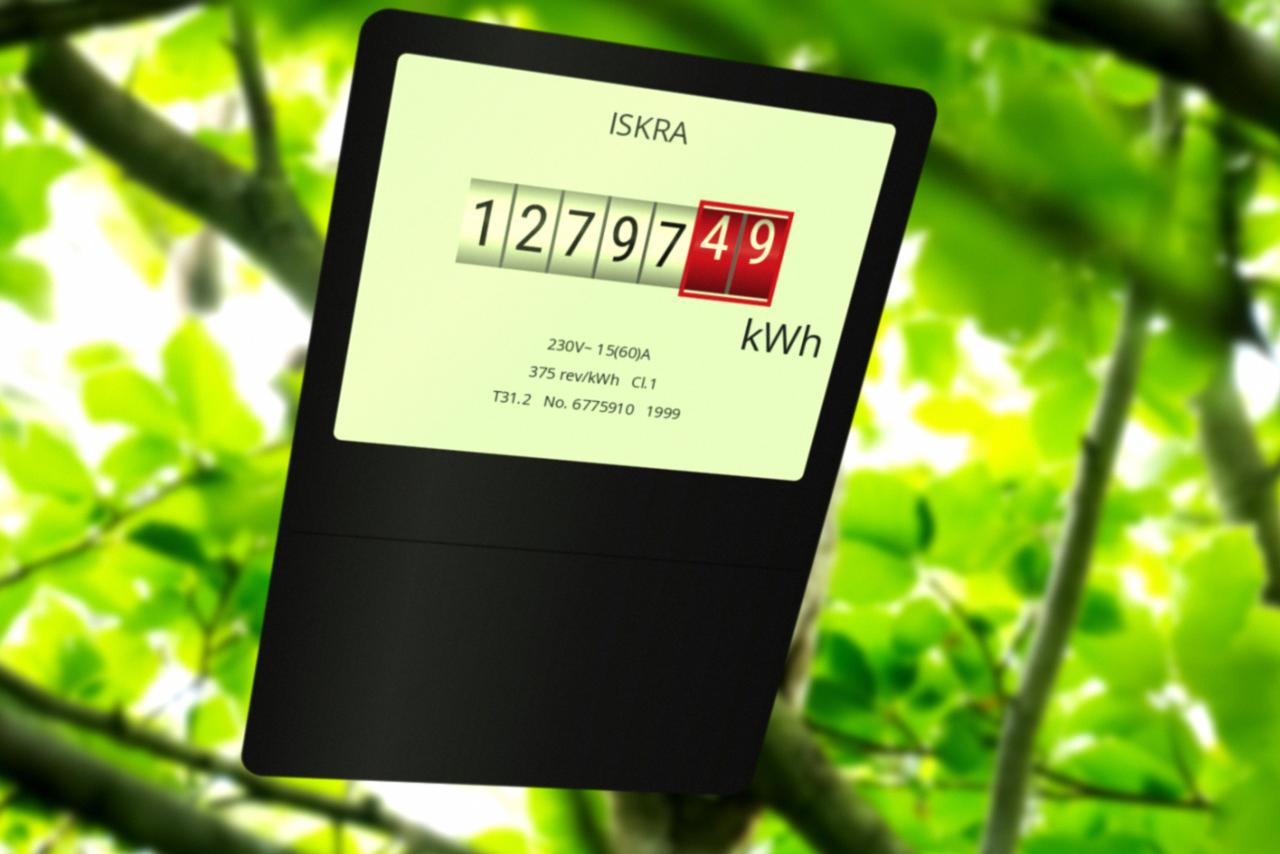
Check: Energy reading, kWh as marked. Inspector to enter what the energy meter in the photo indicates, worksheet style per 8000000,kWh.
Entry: 12797.49,kWh
